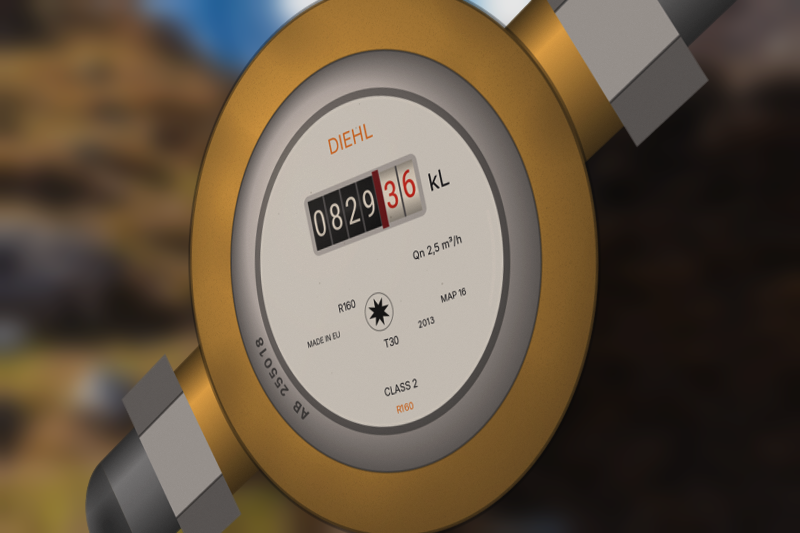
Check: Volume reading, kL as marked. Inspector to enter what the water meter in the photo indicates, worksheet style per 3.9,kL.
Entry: 829.36,kL
